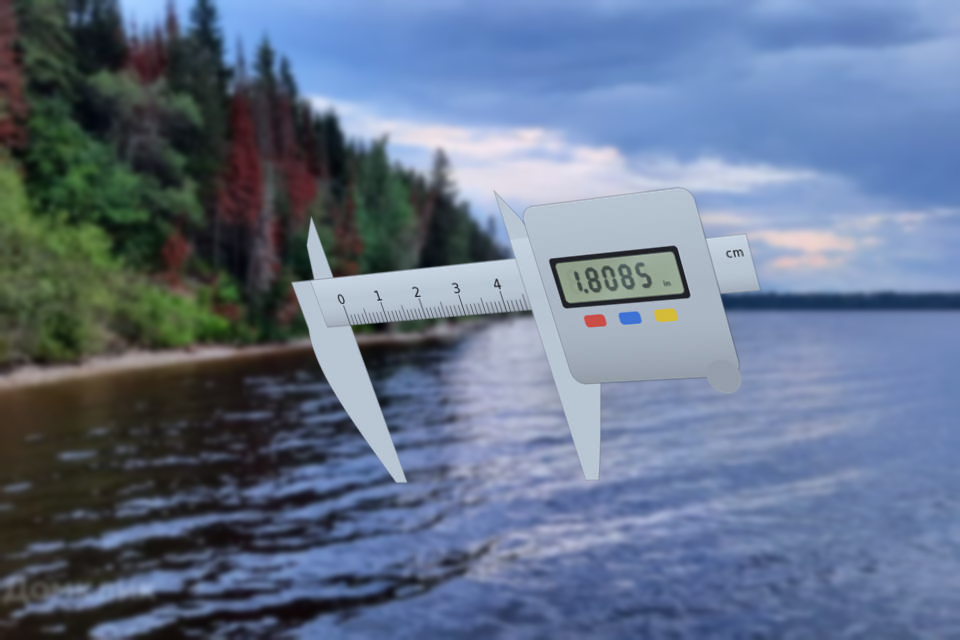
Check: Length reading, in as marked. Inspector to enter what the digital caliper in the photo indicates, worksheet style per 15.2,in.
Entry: 1.8085,in
